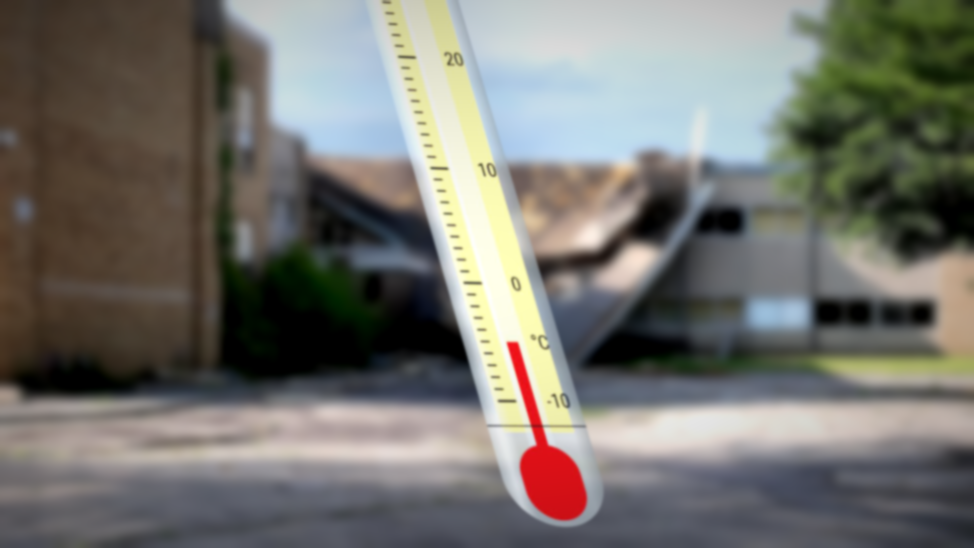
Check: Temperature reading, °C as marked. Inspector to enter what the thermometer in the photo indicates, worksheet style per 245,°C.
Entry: -5,°C
